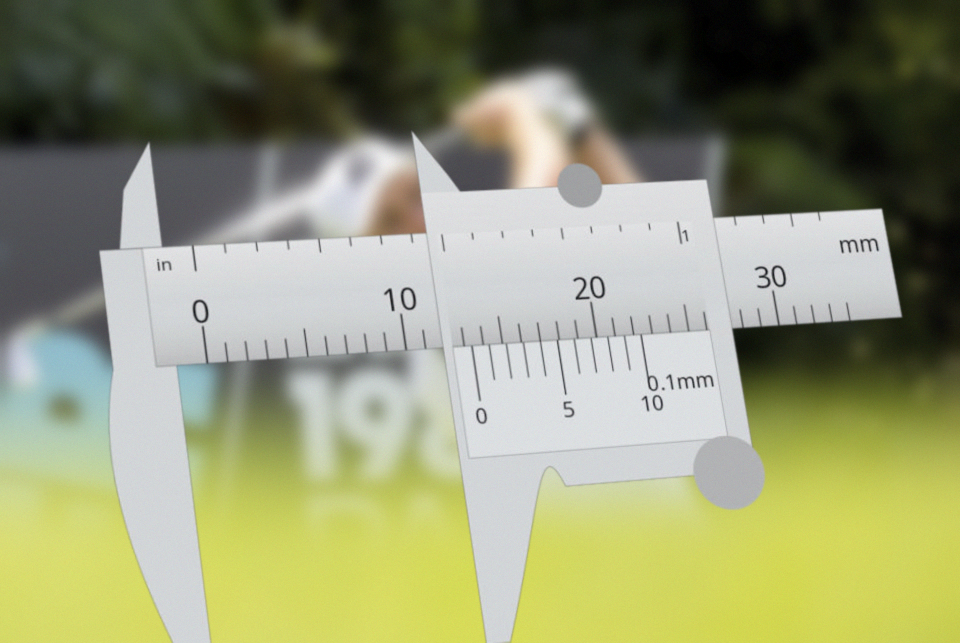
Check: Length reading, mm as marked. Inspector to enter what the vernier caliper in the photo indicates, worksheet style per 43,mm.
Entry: 13.4,mm
